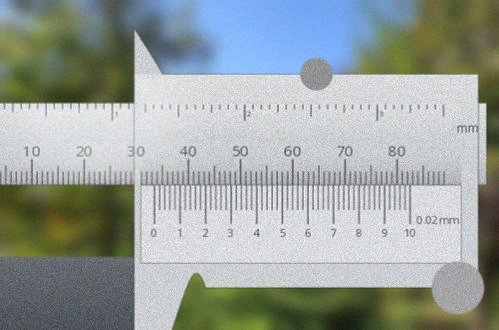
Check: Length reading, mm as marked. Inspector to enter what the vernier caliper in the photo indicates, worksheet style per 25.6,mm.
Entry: 33.5,mm
